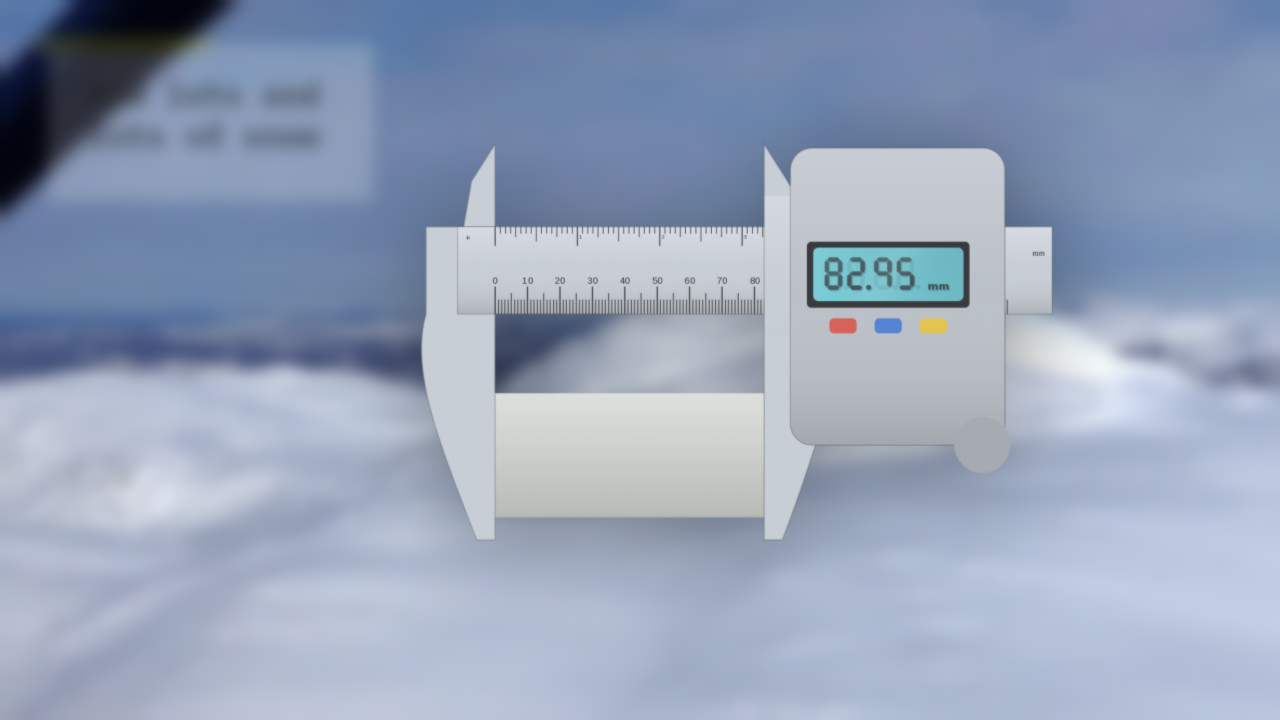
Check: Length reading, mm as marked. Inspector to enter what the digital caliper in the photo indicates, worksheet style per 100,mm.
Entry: 82.95,mm
